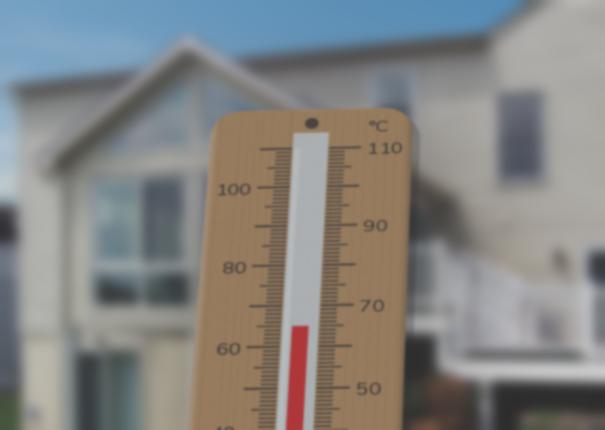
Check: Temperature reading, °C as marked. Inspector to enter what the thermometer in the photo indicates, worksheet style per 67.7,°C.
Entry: 65,°C
